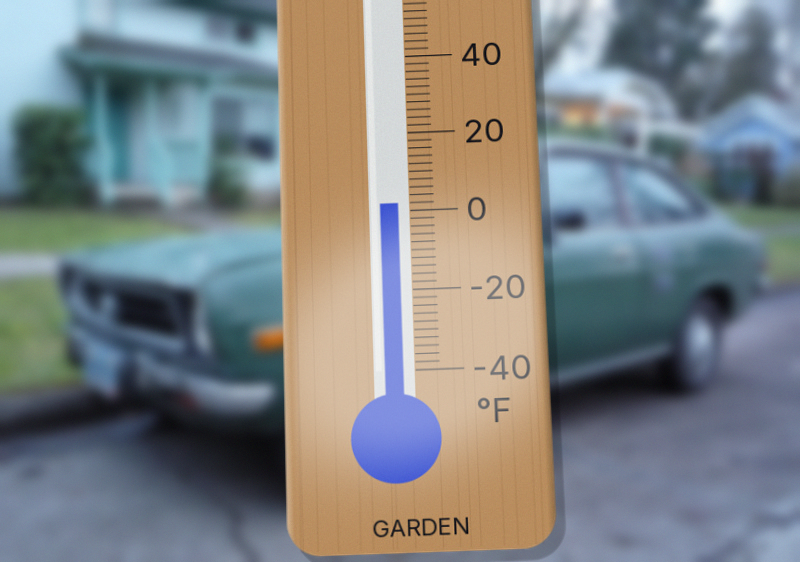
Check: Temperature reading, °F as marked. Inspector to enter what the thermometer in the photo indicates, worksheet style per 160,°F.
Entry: 2,°F
